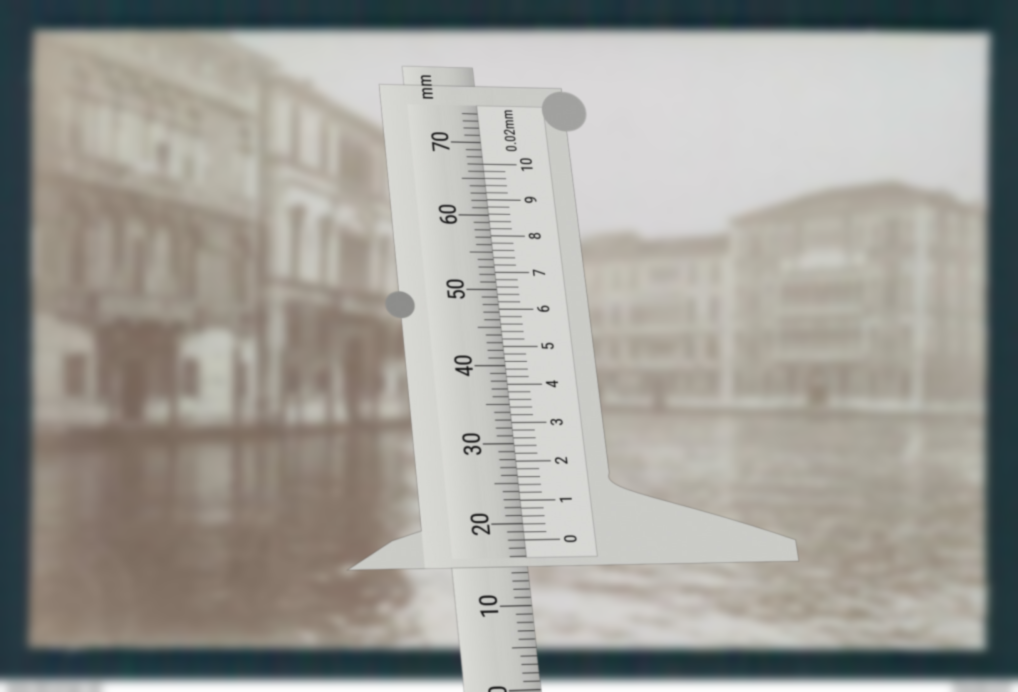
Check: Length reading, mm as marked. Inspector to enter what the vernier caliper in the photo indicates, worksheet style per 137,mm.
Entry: 18.0,mm
